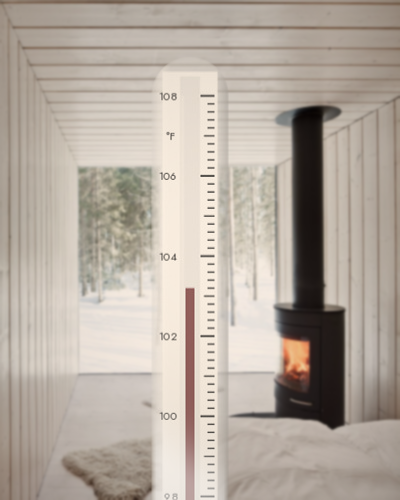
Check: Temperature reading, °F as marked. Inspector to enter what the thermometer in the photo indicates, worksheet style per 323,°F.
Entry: 103.2,°F
